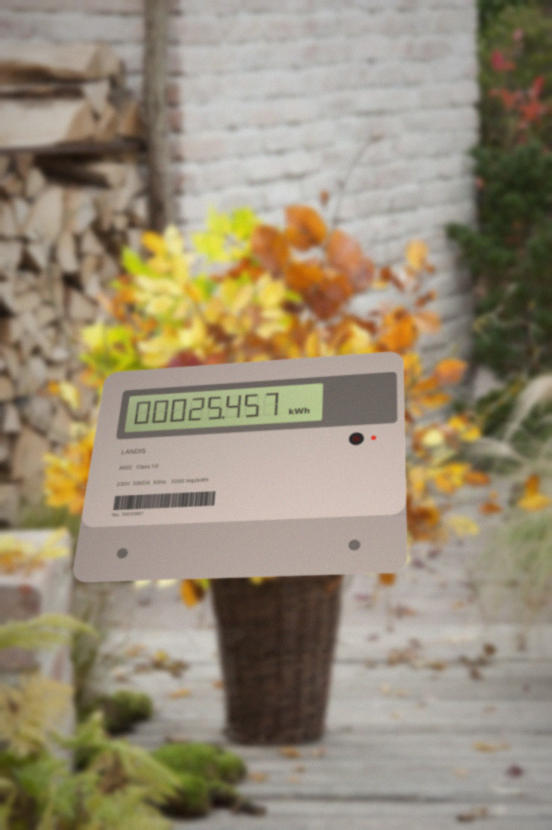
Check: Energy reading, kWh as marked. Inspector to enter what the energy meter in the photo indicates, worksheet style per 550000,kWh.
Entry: 25.457,kWh
